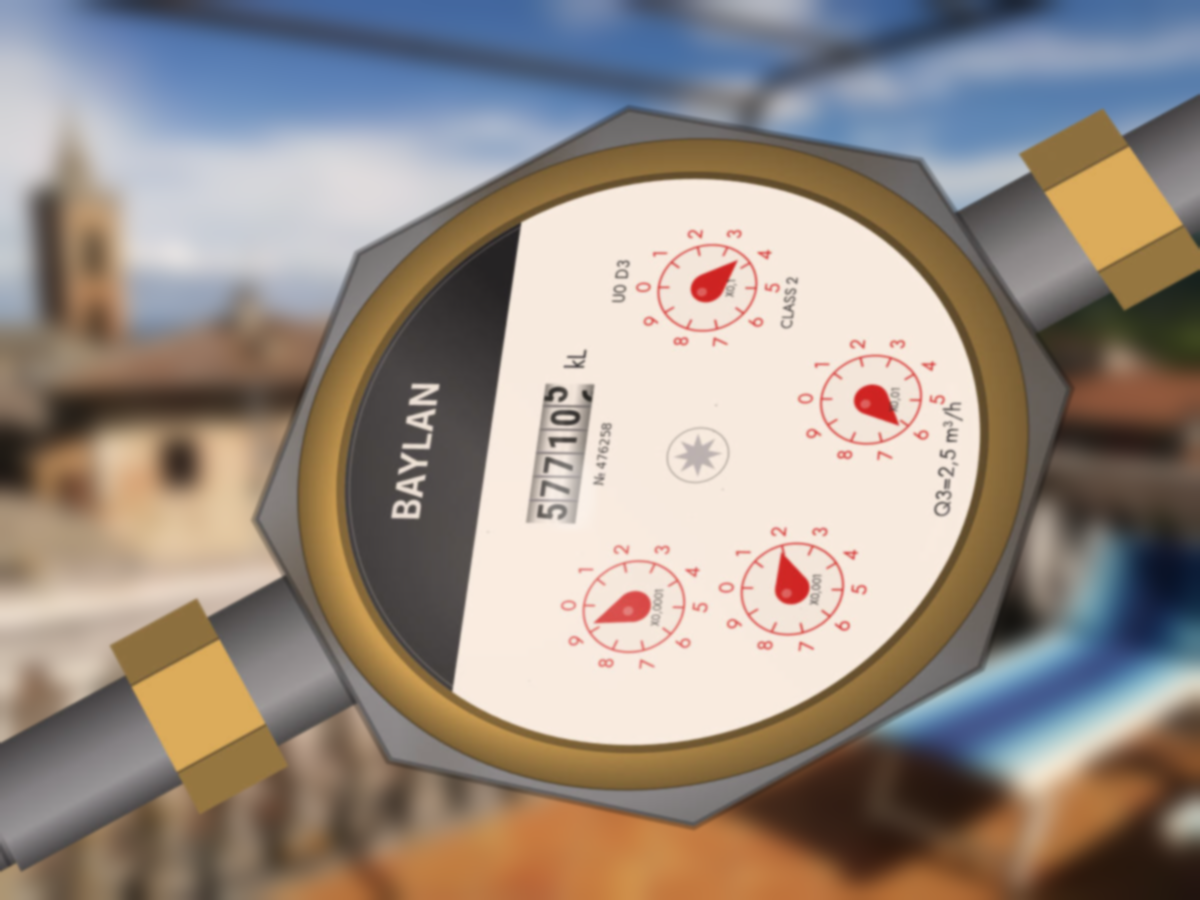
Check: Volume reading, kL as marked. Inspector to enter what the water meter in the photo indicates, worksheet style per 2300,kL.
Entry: 577105.3619,kL
